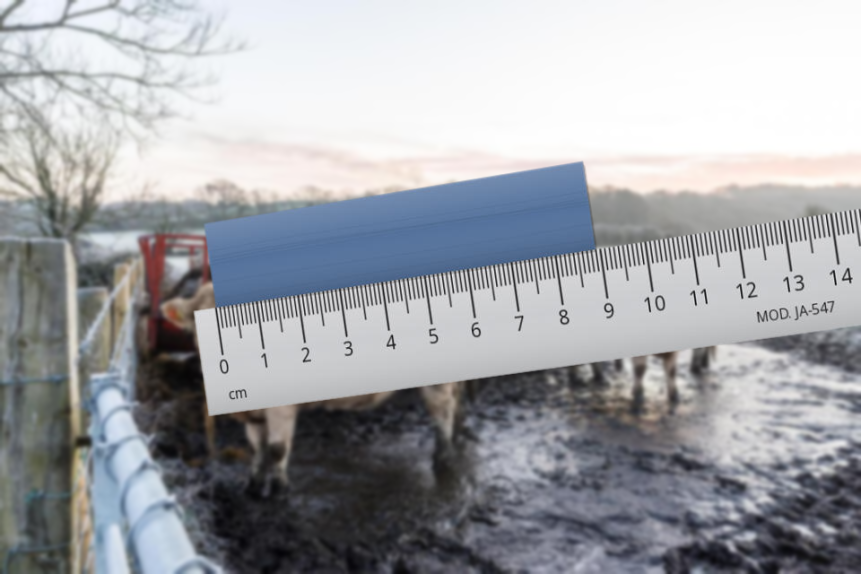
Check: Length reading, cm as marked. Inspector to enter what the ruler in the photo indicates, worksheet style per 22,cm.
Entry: 8.9,cm
